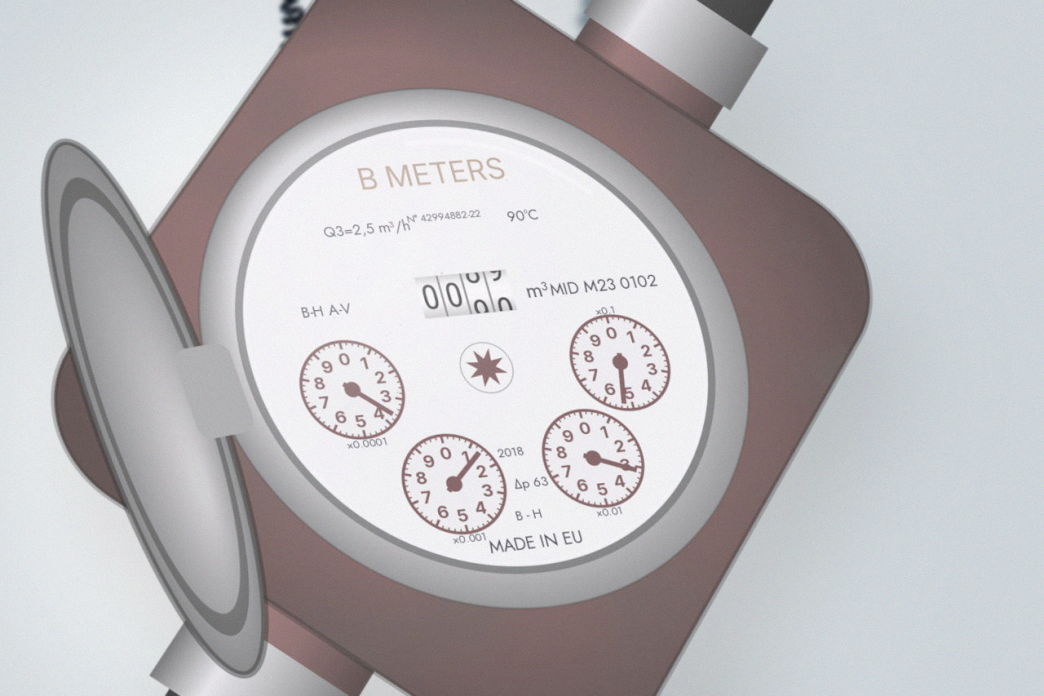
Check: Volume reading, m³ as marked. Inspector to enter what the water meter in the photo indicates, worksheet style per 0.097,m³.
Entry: 89.5313,m³
